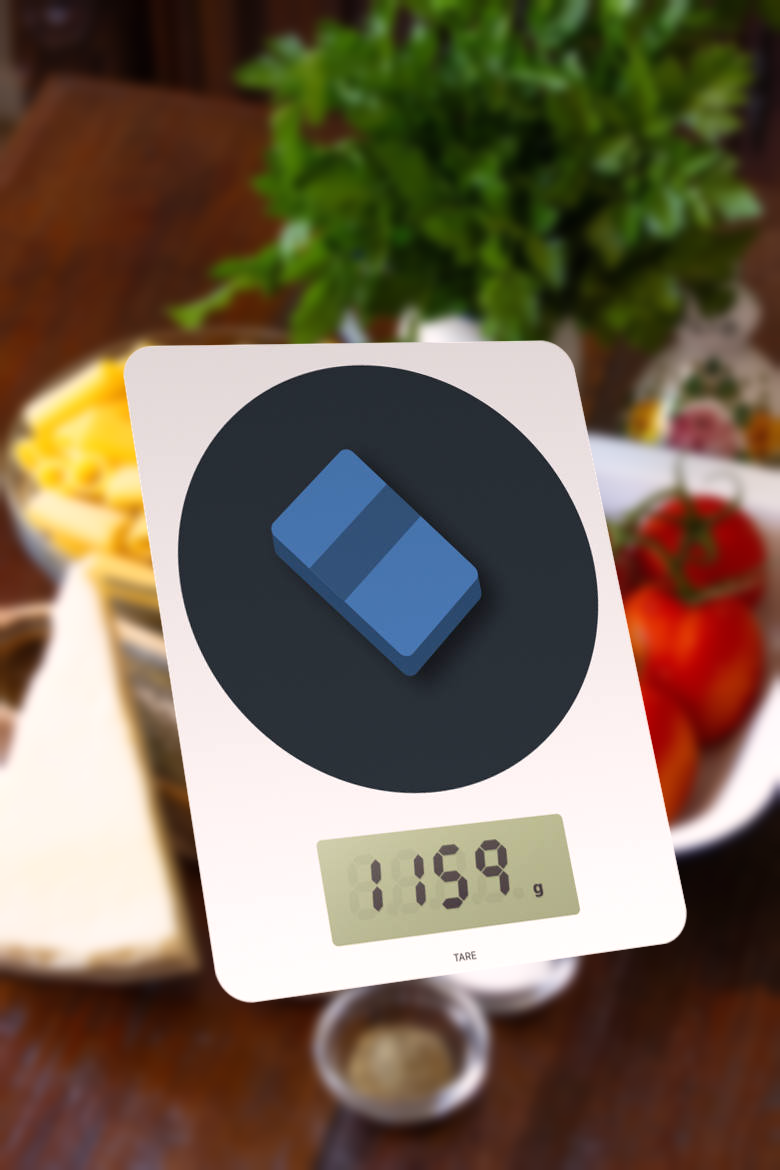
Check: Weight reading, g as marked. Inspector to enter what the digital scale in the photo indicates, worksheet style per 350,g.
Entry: 1159,g
